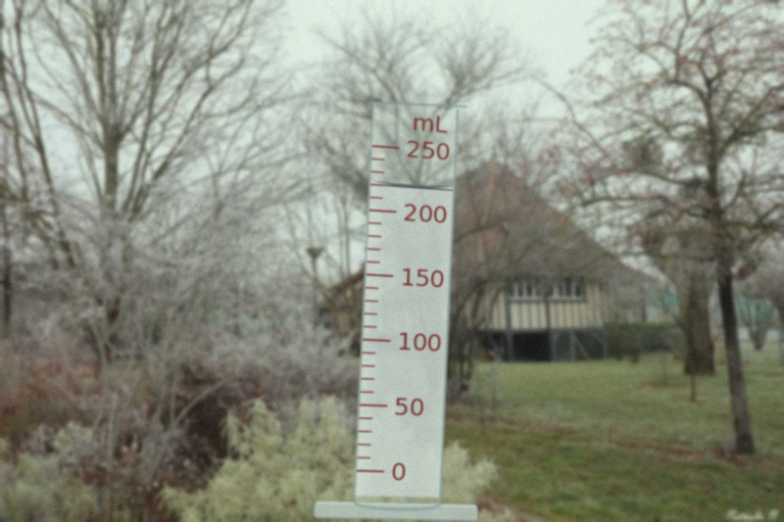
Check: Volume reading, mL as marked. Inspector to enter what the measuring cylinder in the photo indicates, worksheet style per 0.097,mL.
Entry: 220,mL
